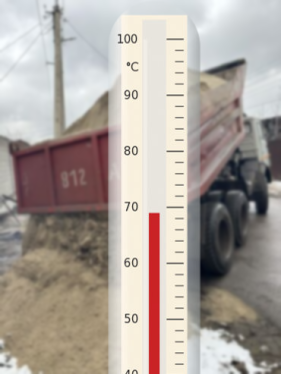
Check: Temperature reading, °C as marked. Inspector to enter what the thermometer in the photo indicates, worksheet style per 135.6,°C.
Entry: 69,°C
